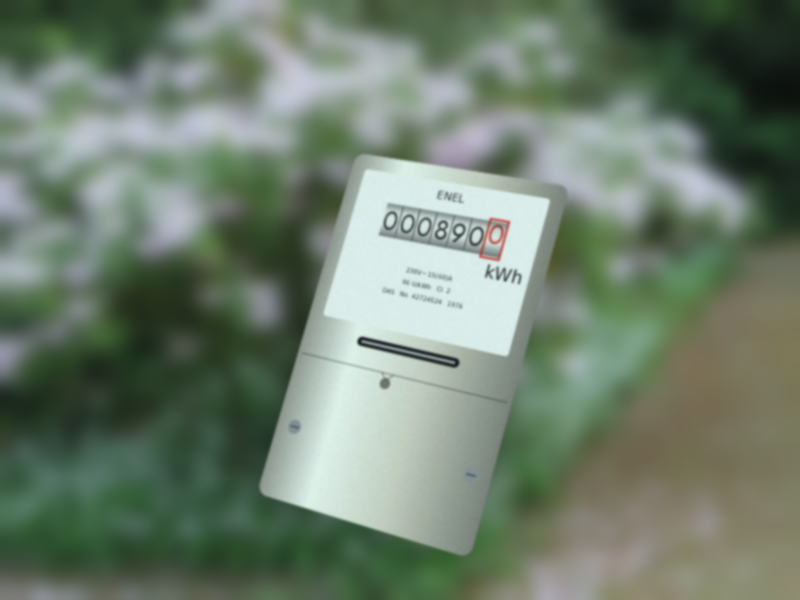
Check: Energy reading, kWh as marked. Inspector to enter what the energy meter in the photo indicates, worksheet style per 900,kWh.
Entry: 890.0,kWh
